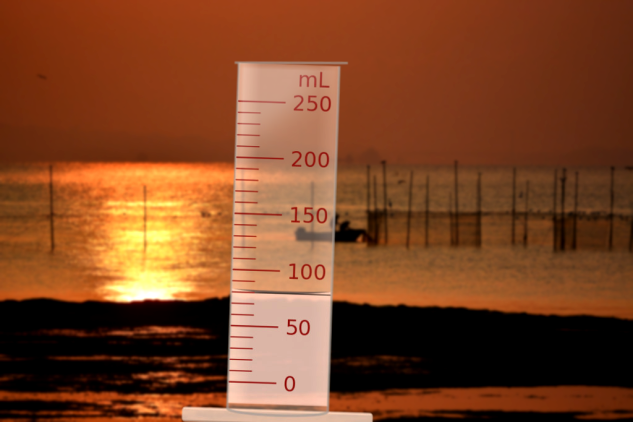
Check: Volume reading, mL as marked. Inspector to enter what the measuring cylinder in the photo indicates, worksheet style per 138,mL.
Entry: 80,mL
